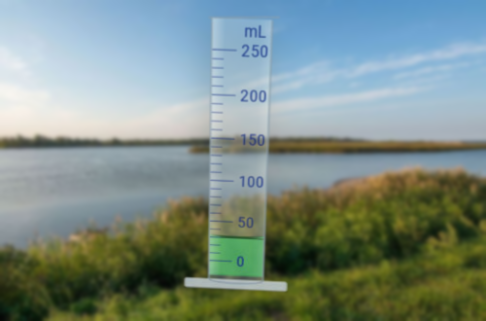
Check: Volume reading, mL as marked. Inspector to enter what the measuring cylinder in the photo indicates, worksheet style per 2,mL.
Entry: 30,mL
